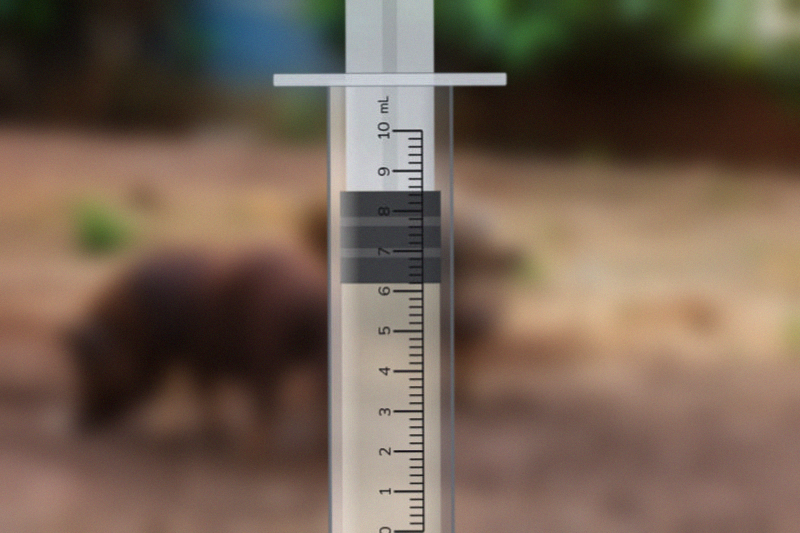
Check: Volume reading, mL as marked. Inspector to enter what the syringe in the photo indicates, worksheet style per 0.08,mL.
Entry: 6.2,mL
